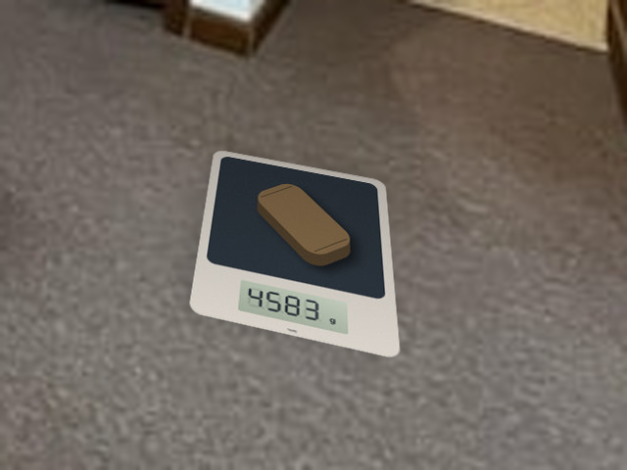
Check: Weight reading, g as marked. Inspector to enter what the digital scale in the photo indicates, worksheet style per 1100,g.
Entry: 4583,g
